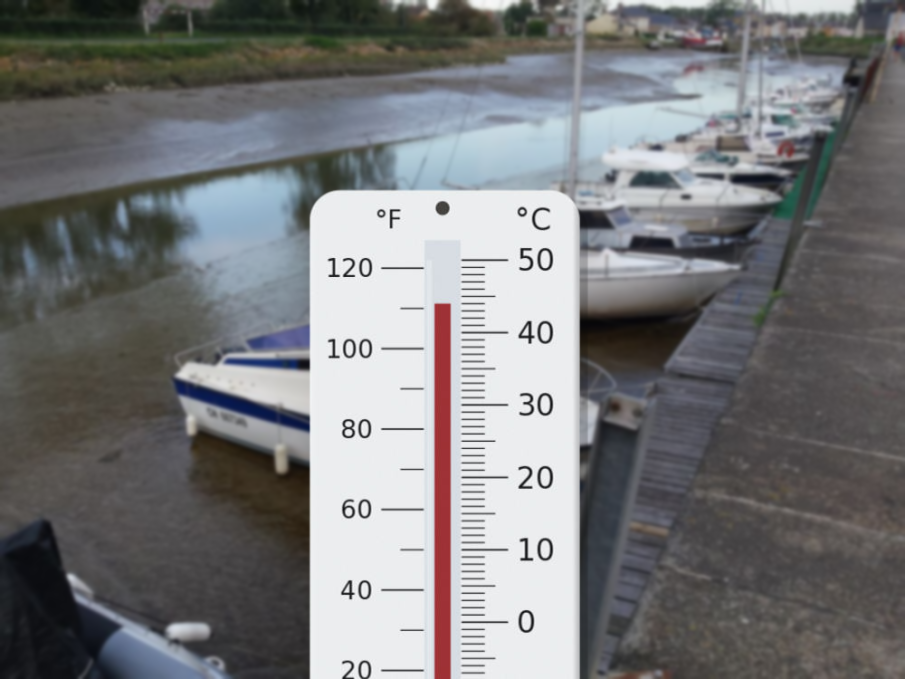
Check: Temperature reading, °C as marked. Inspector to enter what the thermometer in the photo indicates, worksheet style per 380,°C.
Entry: 44,°C
